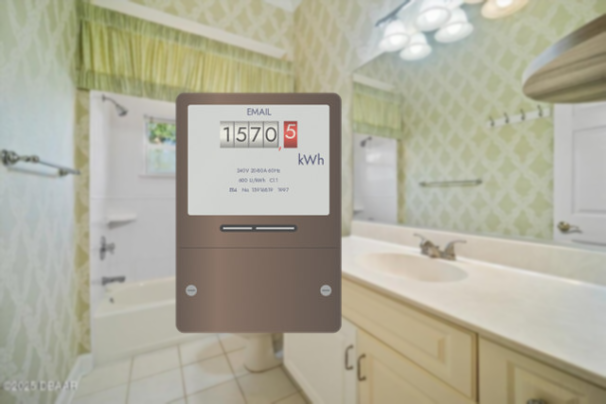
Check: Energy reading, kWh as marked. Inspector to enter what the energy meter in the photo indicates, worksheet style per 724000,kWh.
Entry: 1570.5,kWh
